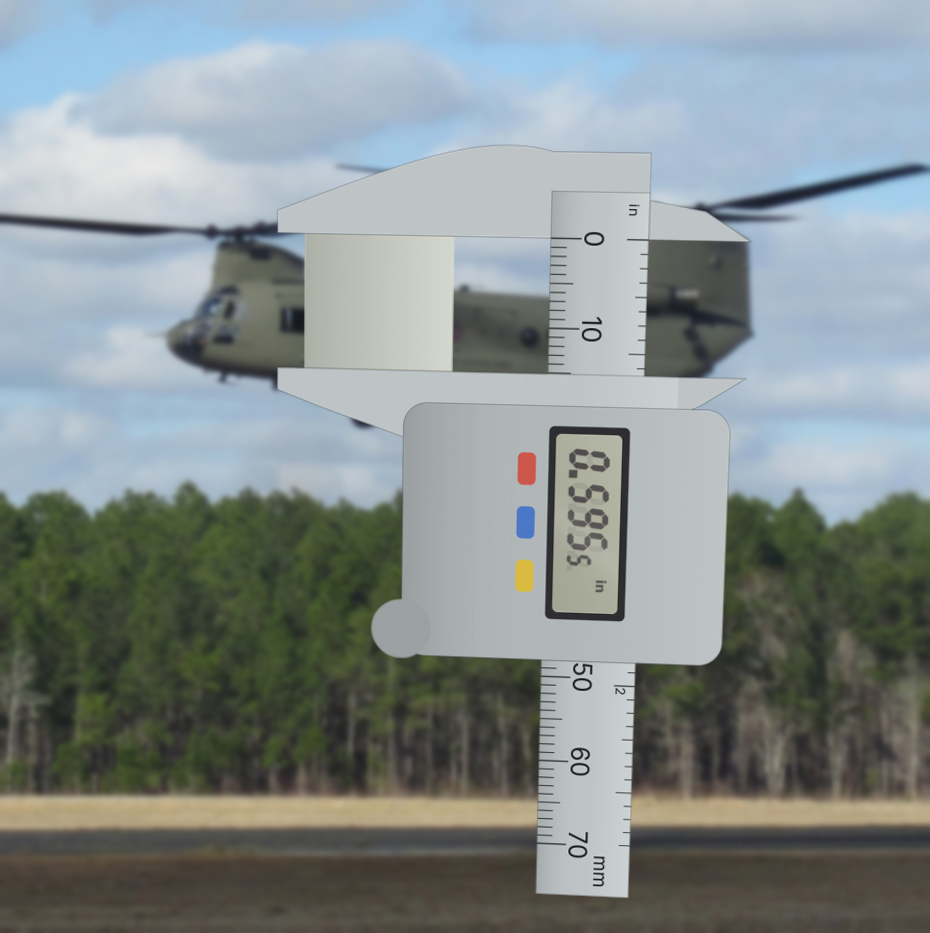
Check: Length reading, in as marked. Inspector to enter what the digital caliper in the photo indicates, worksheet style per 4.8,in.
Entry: 0.5955,in
